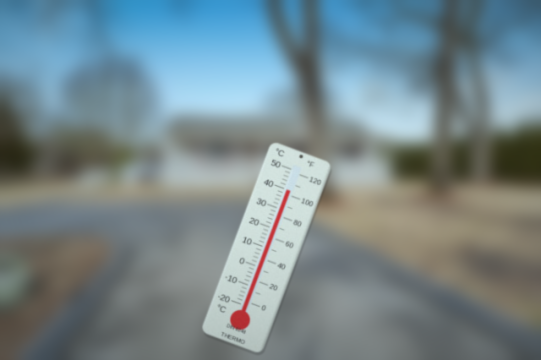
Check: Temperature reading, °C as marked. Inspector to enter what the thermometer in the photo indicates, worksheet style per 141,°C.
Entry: 40,°C
